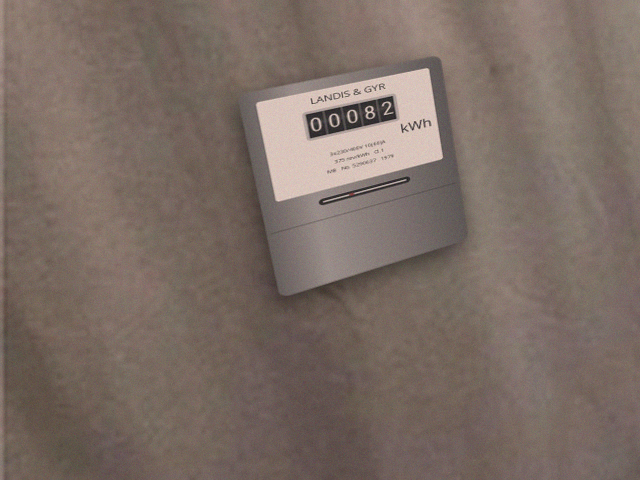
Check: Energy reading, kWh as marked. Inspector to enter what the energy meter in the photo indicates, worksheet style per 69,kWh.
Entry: 82,kWh
